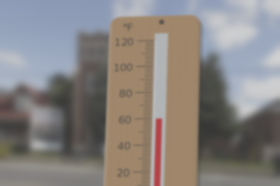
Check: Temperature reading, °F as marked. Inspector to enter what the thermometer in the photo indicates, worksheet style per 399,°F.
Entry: 60,°F
